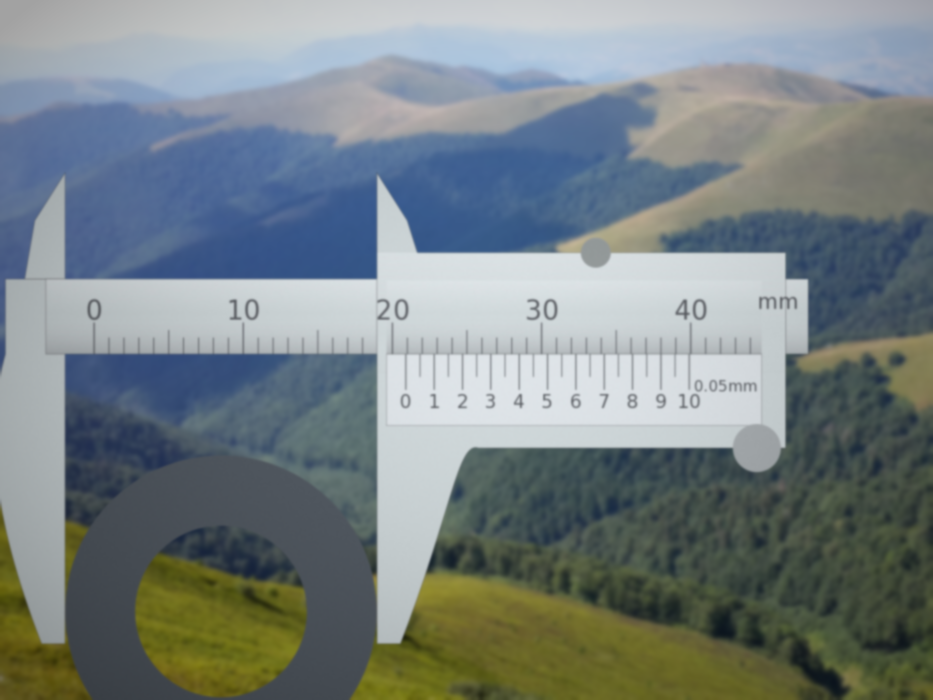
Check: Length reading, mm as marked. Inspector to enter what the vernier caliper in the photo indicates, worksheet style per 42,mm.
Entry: 20.9,mm
